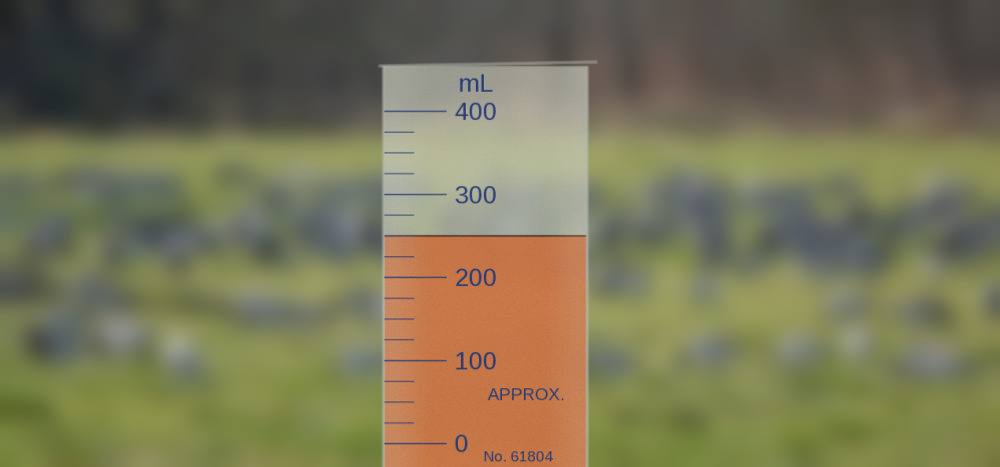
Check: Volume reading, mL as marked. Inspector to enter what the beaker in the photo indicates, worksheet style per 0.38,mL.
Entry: 250,mL
